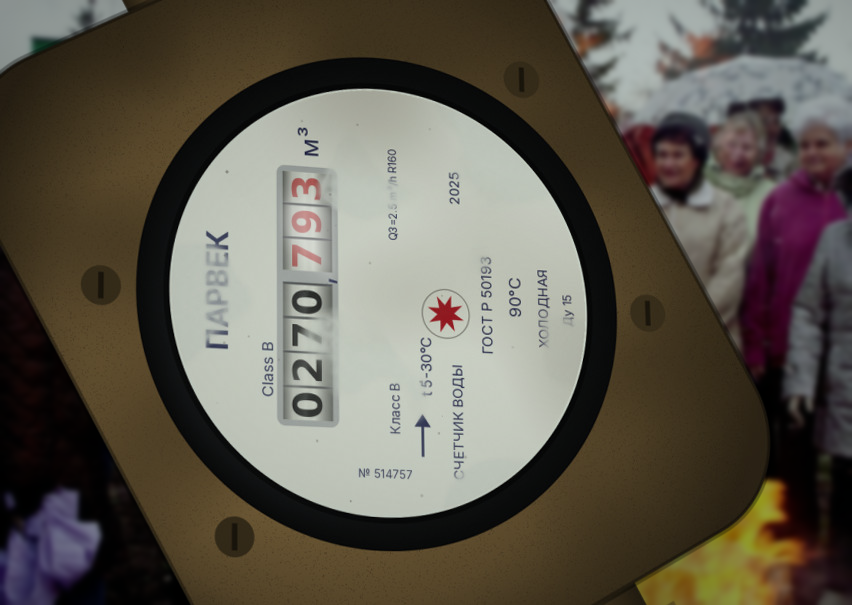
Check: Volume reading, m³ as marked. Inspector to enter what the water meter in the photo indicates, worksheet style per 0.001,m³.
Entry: 270.793,m³
